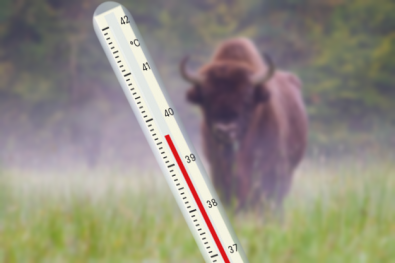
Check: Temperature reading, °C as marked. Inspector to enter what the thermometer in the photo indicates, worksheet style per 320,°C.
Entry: 39.6,°C
